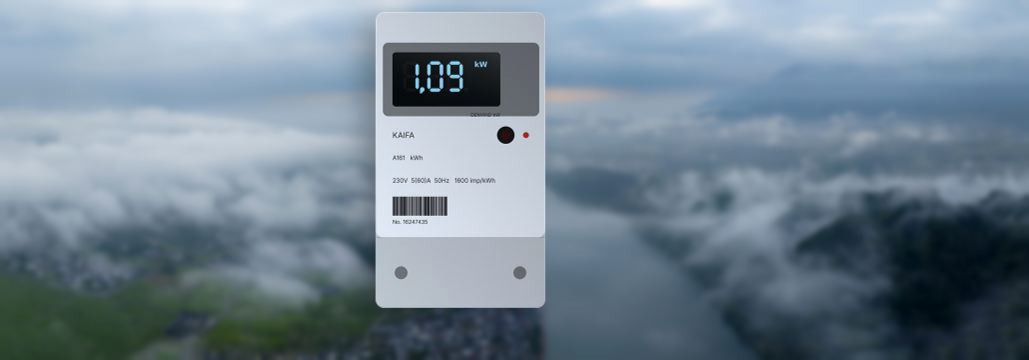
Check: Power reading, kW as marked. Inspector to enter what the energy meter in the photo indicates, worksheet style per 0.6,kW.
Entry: 1.09,kW
